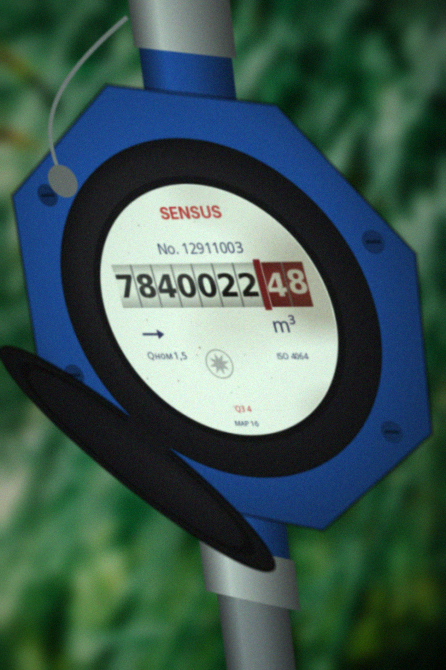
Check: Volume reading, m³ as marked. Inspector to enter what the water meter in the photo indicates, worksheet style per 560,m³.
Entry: 7840022.48,m³
